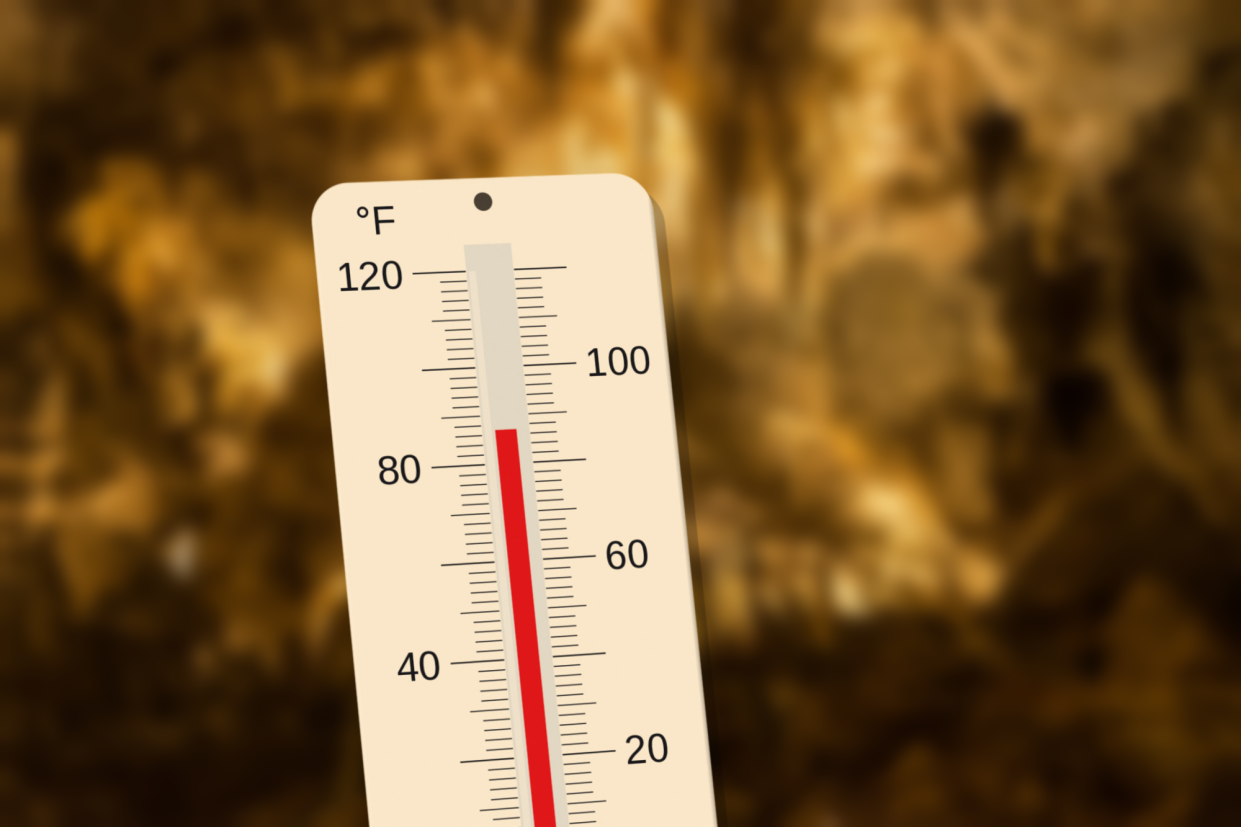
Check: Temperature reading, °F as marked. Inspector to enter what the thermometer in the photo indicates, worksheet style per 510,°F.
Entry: 87,°F
